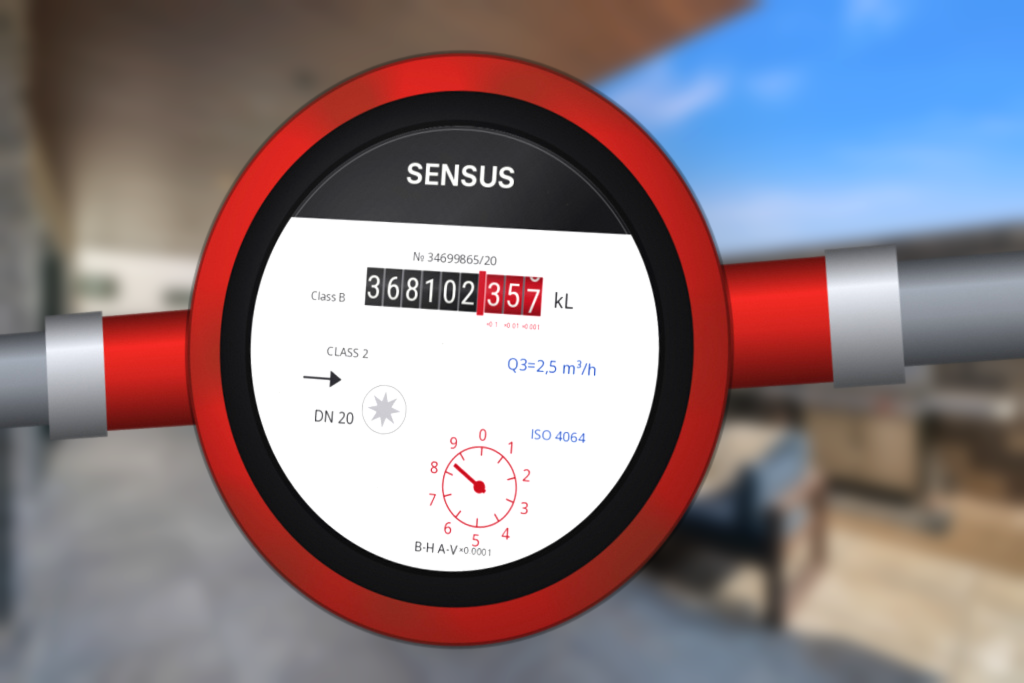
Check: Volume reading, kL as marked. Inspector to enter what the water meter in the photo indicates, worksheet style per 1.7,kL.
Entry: 368102.3568,kL
